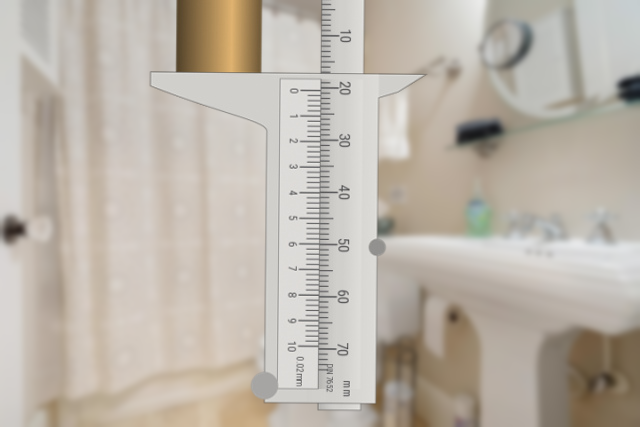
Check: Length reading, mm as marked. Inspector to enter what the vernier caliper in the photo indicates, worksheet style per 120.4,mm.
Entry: 20.5,mm
